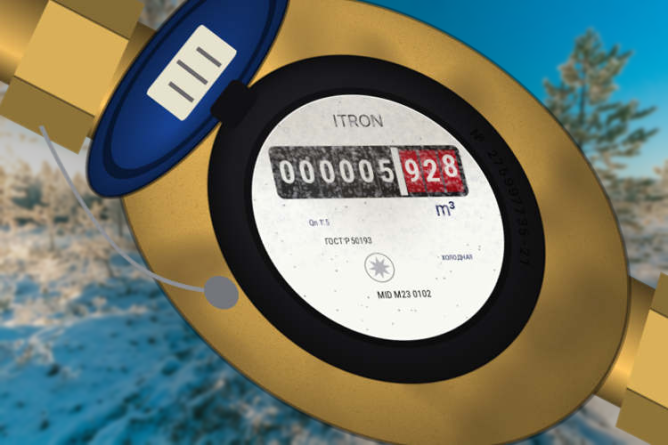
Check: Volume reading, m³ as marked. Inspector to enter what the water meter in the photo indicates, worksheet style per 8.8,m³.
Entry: 5.928,m³
